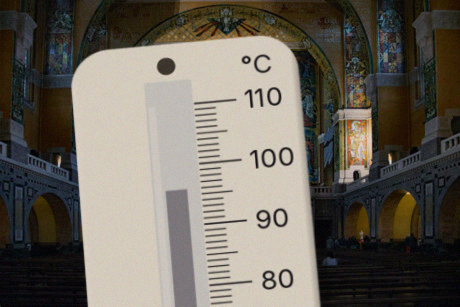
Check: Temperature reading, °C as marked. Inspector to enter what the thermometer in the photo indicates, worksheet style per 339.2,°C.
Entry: 96,°C
